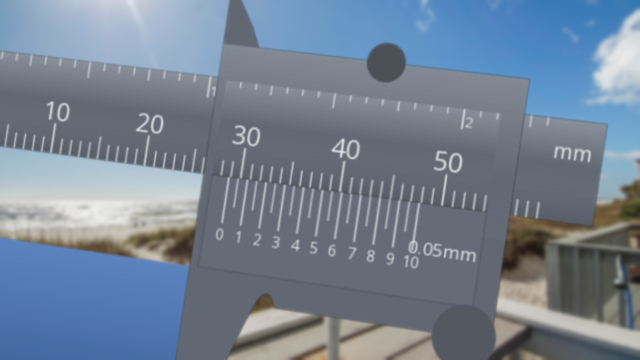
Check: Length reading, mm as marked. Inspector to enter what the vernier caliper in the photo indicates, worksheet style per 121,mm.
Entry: 28.8,mm
